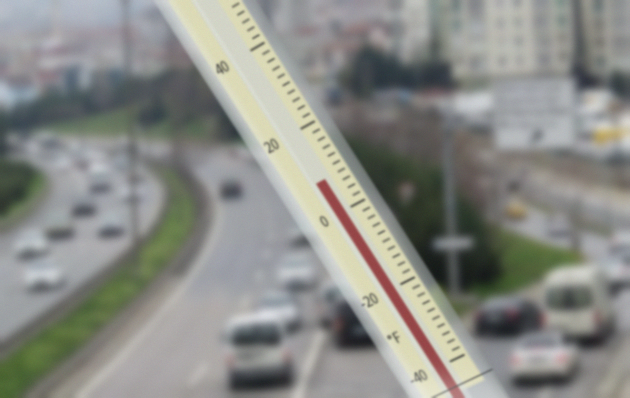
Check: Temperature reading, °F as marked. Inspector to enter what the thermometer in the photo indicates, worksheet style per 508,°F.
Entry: 8,°F
